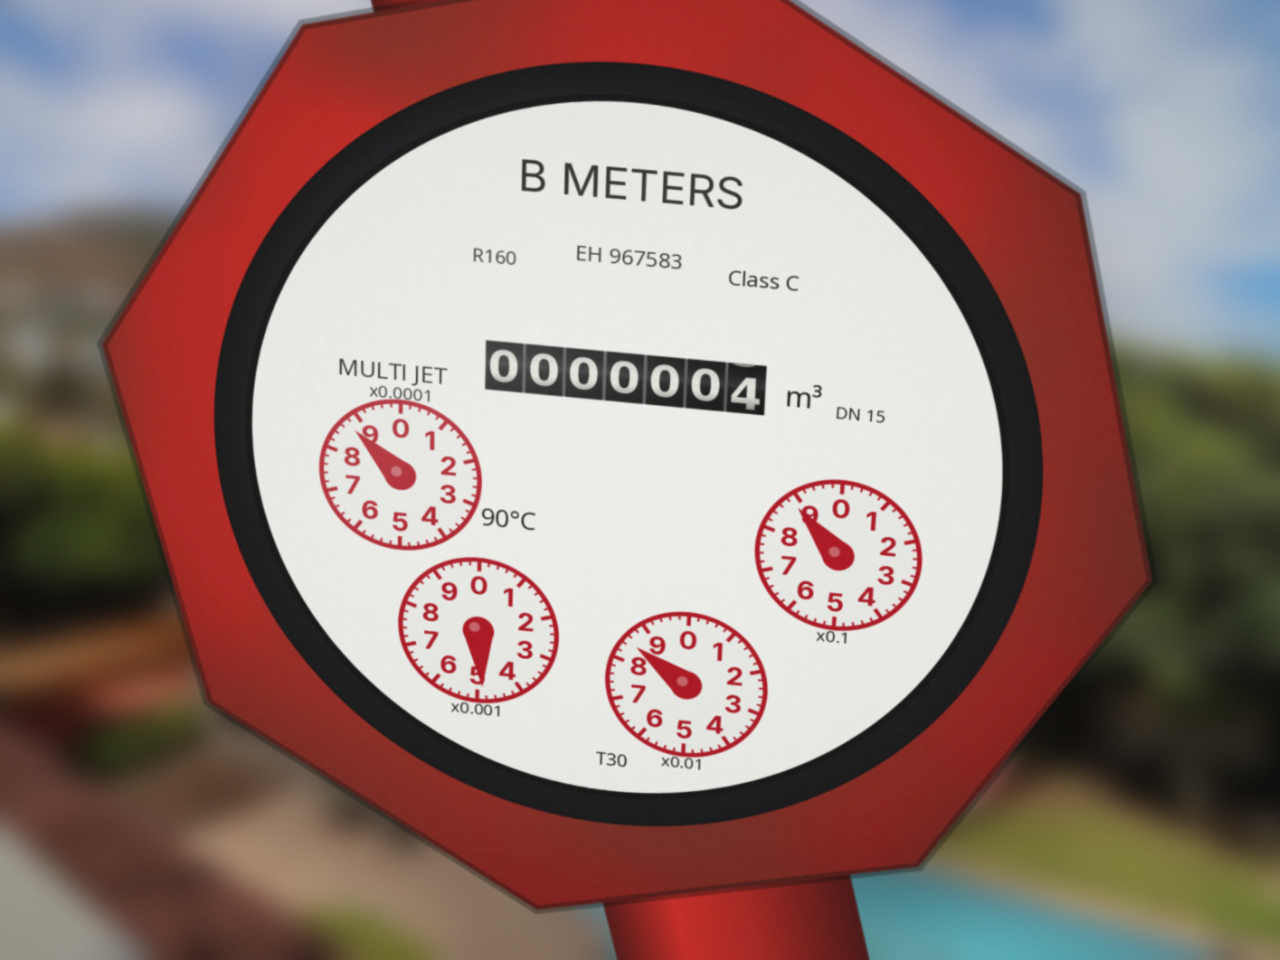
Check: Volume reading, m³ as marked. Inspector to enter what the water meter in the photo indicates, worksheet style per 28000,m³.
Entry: 3.8848,m³
